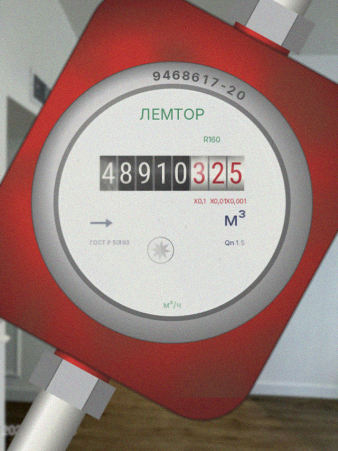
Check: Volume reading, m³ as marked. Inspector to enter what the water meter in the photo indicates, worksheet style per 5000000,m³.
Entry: 48910.325,m³
